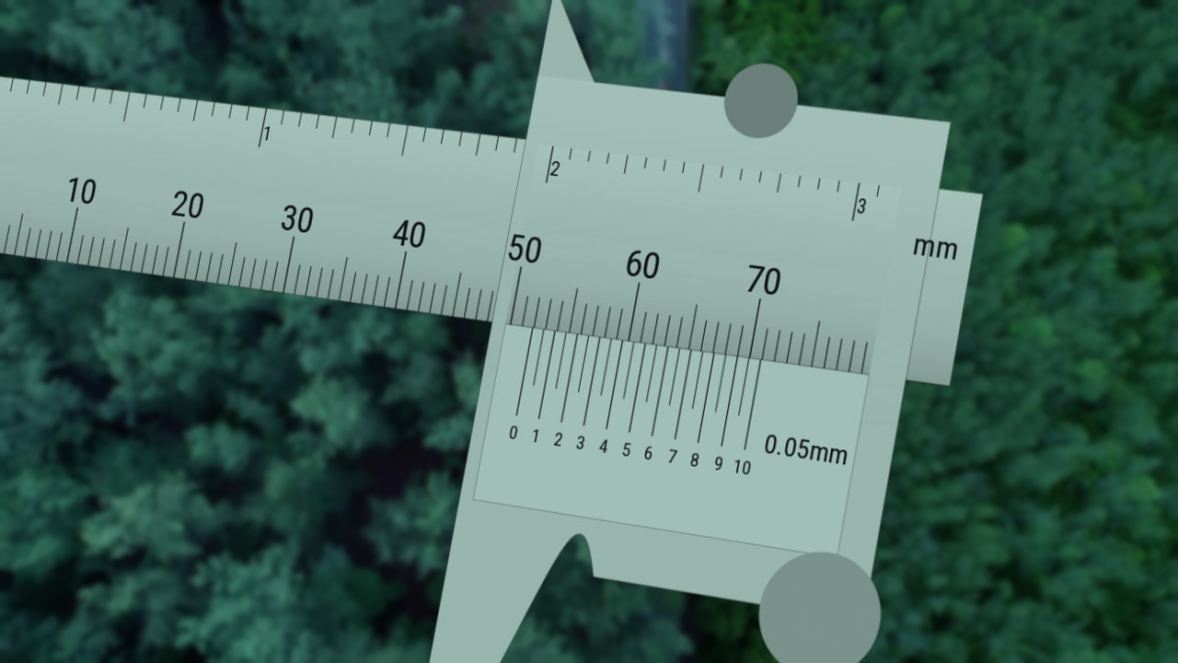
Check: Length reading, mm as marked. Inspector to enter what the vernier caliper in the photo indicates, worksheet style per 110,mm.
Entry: 51.9,mm
